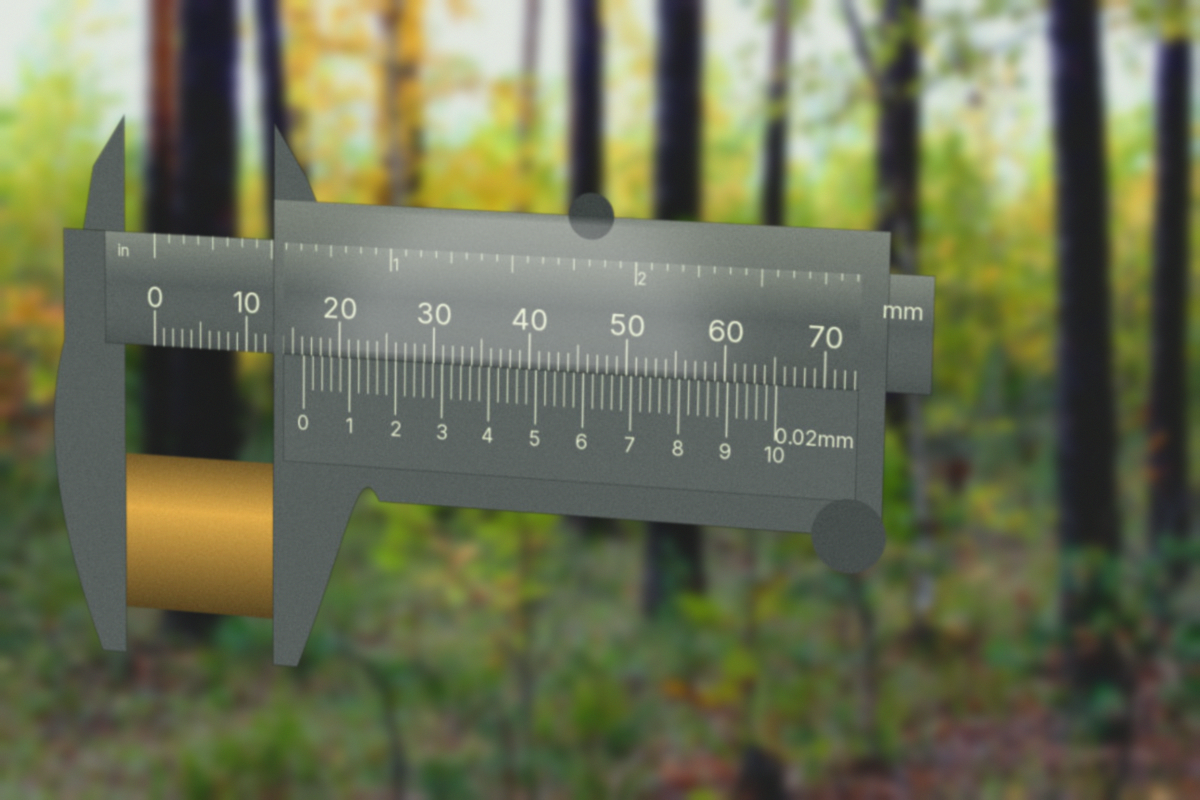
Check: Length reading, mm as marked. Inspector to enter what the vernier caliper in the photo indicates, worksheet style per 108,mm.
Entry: 16.2,mm
